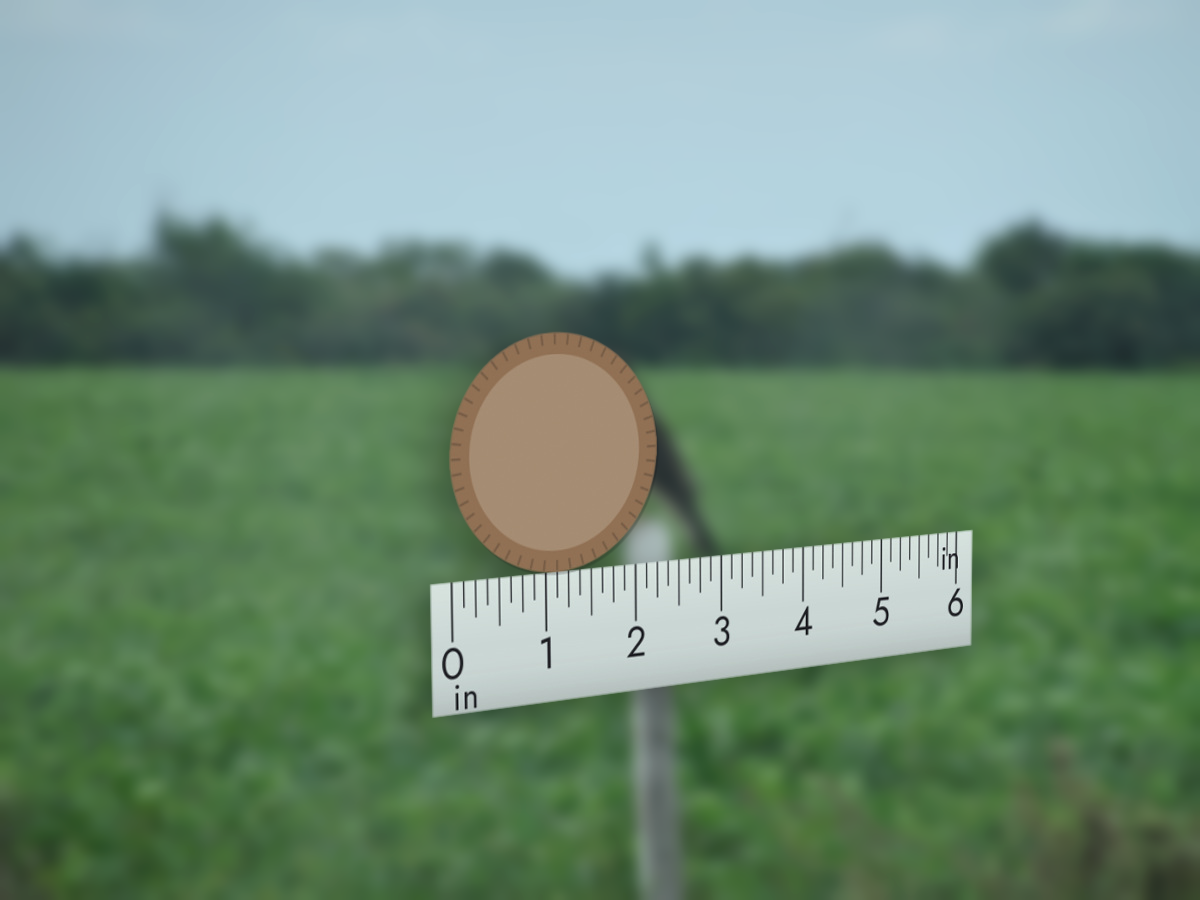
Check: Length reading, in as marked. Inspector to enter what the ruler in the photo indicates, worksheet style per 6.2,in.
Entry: 2.25,in
